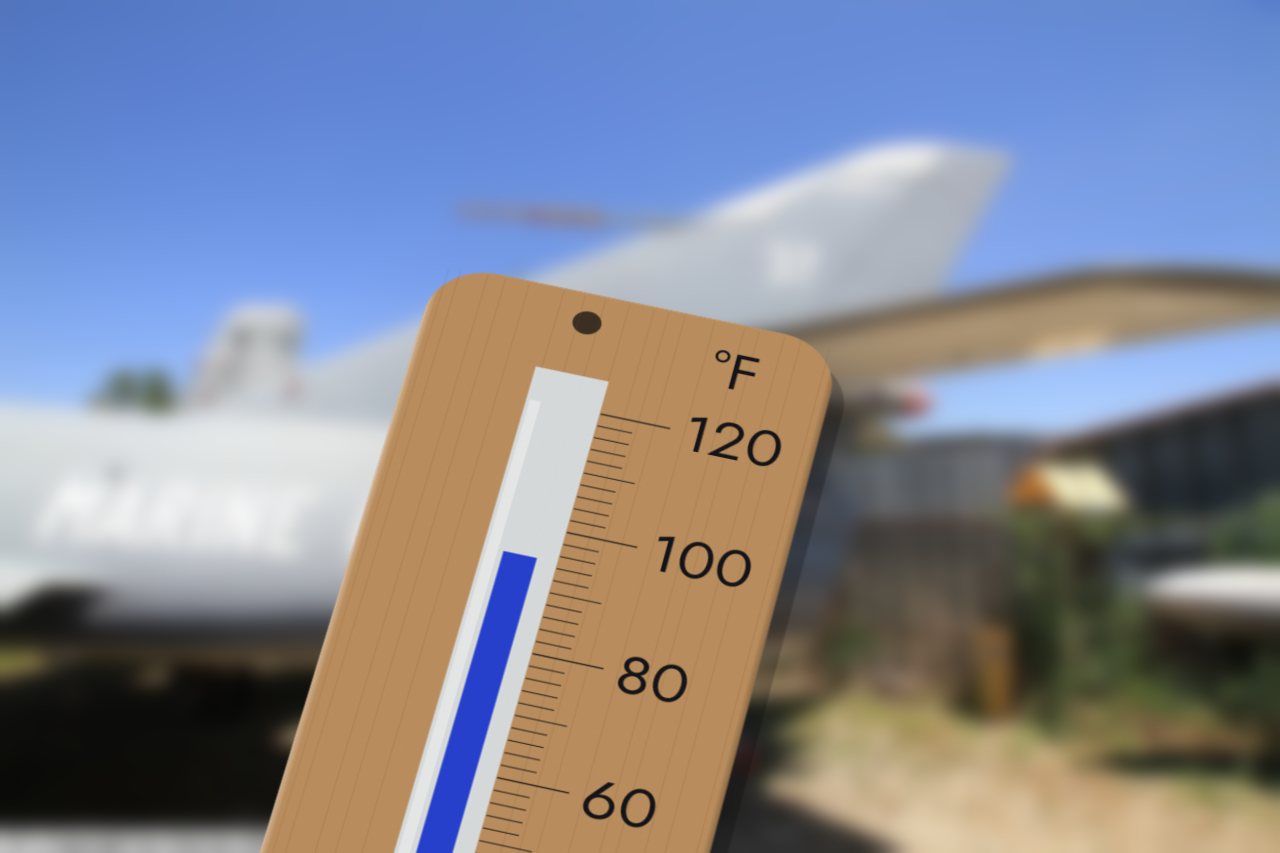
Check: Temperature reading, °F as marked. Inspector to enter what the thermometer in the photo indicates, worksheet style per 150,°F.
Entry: 95,°F
